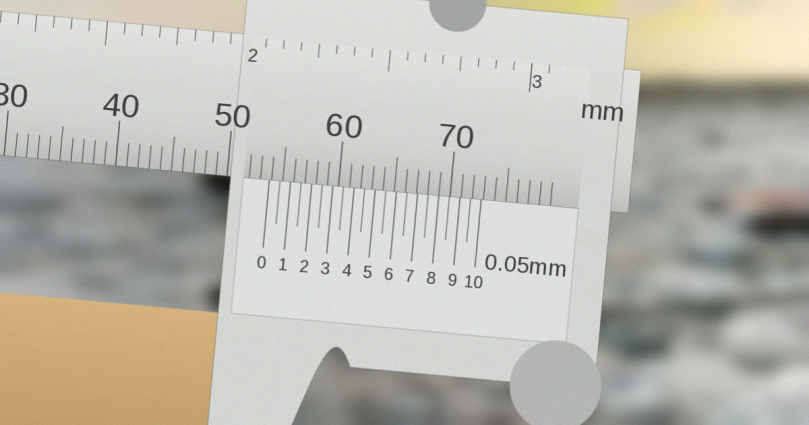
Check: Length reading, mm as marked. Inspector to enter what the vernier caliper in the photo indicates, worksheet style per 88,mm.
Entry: 53.8,mm
